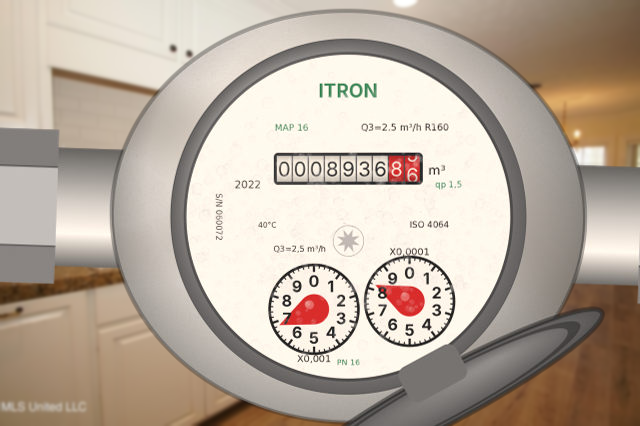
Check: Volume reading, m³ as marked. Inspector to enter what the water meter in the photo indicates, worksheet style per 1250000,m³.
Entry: 8936.8568,m³
